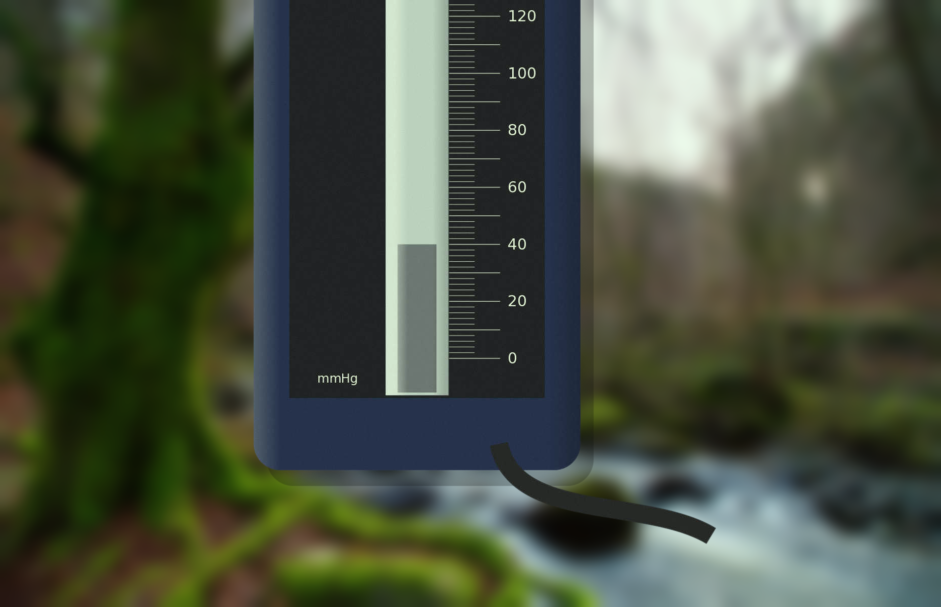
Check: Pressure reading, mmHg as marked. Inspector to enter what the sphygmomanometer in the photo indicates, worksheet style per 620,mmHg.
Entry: 40,mmHg
